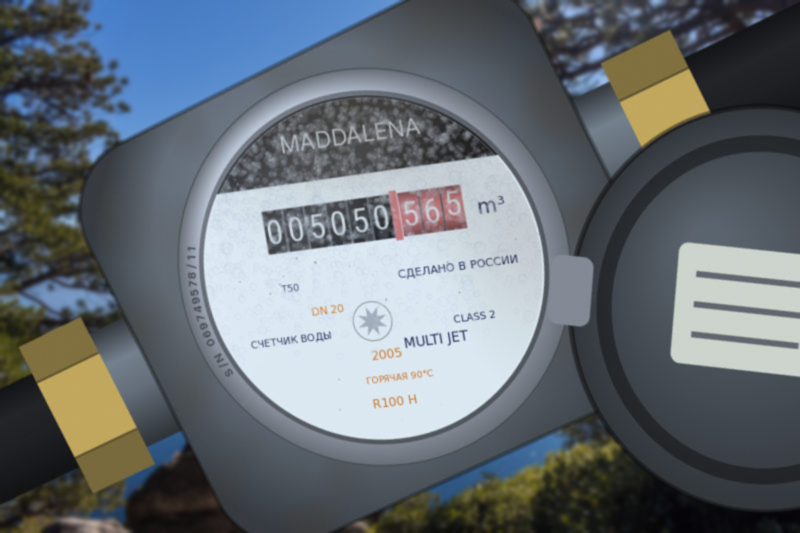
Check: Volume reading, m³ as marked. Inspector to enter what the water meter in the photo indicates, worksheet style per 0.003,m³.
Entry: 5050.565,m³
